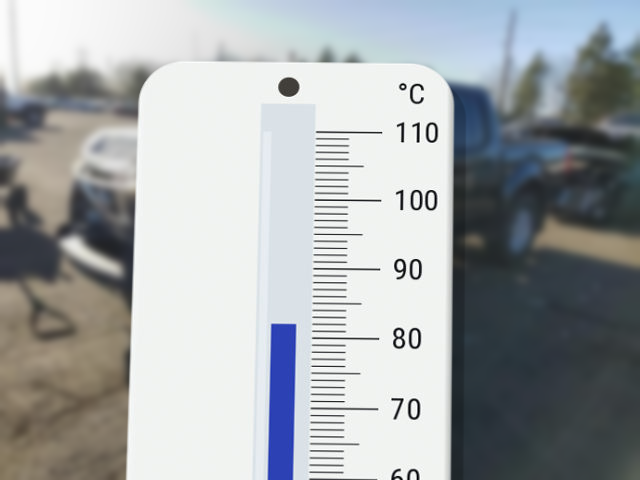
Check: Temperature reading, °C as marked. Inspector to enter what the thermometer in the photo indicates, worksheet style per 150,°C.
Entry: 82,°C
